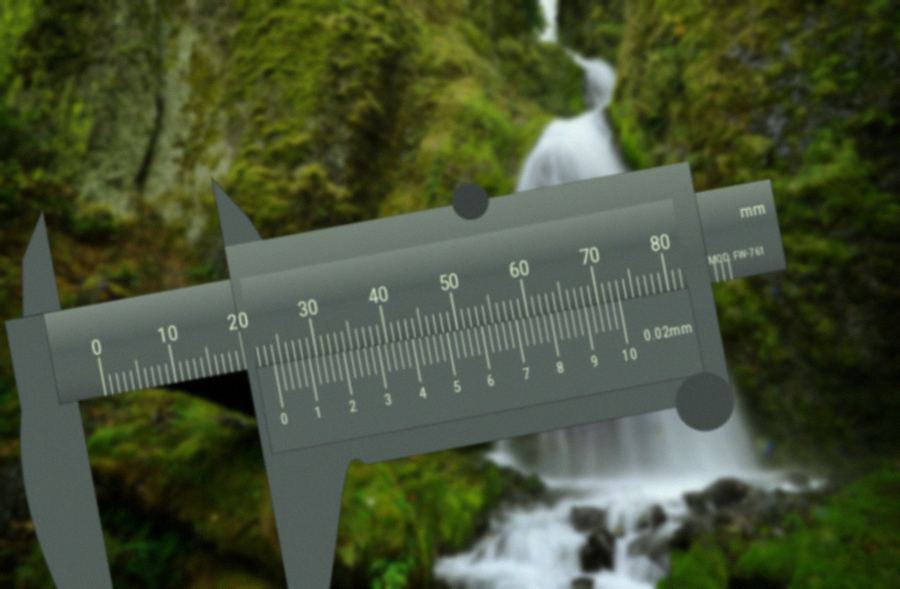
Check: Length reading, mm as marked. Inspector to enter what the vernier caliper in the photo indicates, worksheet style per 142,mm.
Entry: 24.0,mm
